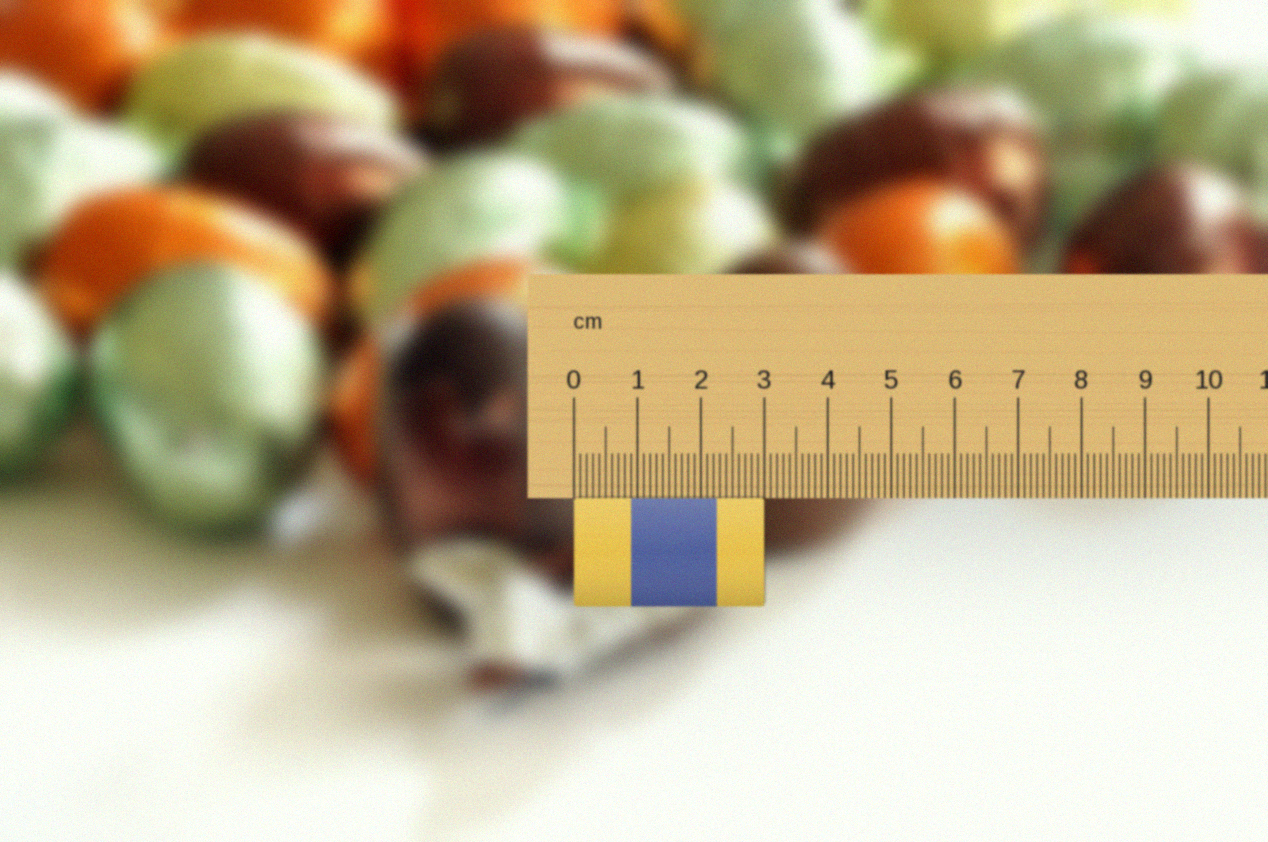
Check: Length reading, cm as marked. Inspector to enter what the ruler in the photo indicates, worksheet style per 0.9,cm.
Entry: 3,cm
